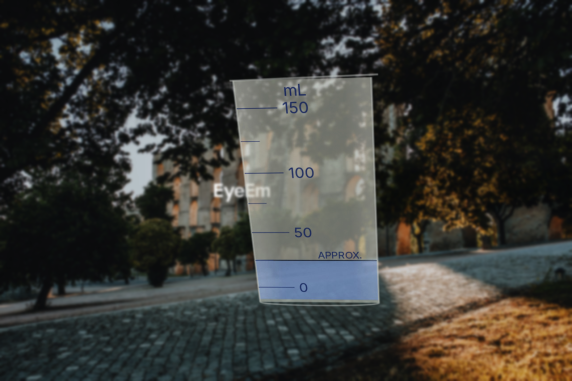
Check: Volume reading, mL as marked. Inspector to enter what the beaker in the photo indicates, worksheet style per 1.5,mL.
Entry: 25,mL
